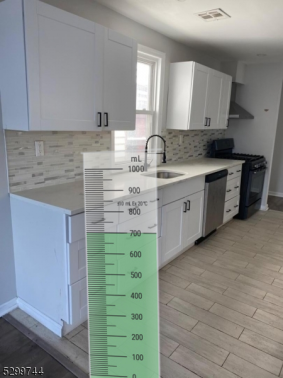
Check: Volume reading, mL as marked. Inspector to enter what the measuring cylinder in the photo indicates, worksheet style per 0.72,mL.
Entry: 700,mL
